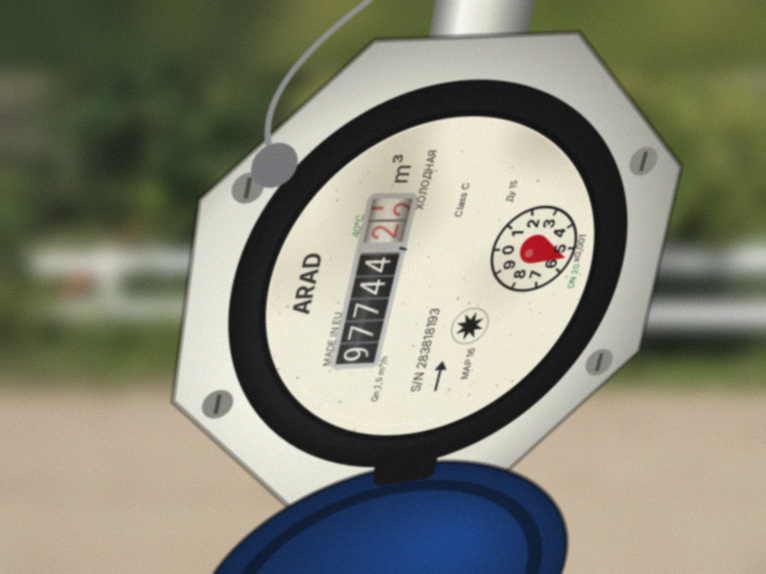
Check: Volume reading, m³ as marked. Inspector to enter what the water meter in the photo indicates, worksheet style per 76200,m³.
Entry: 97744.215,m³
